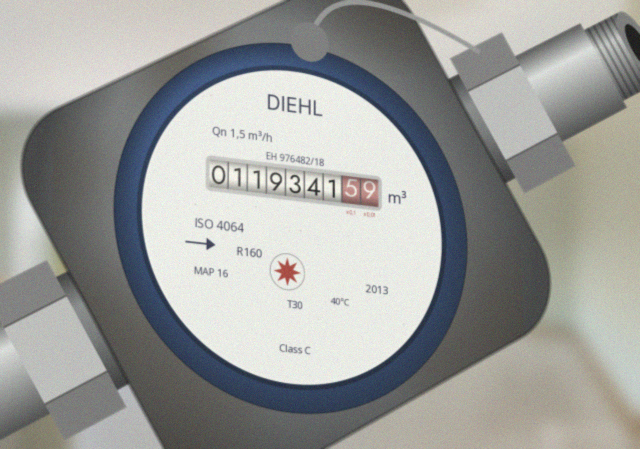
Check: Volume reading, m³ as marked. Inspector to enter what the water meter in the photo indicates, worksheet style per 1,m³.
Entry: 119341.59,m³
